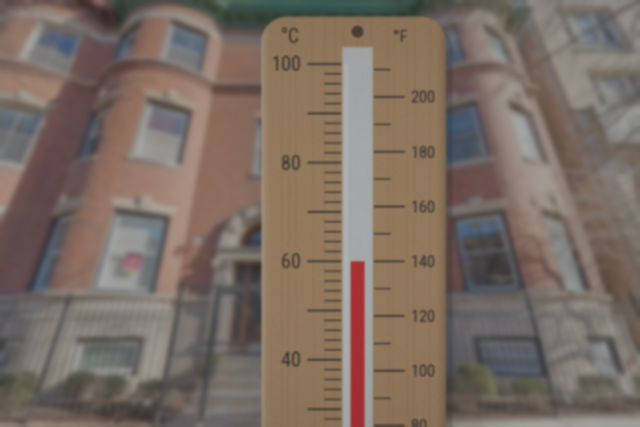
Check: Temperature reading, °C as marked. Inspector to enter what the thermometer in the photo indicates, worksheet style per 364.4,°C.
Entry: 60,°C
